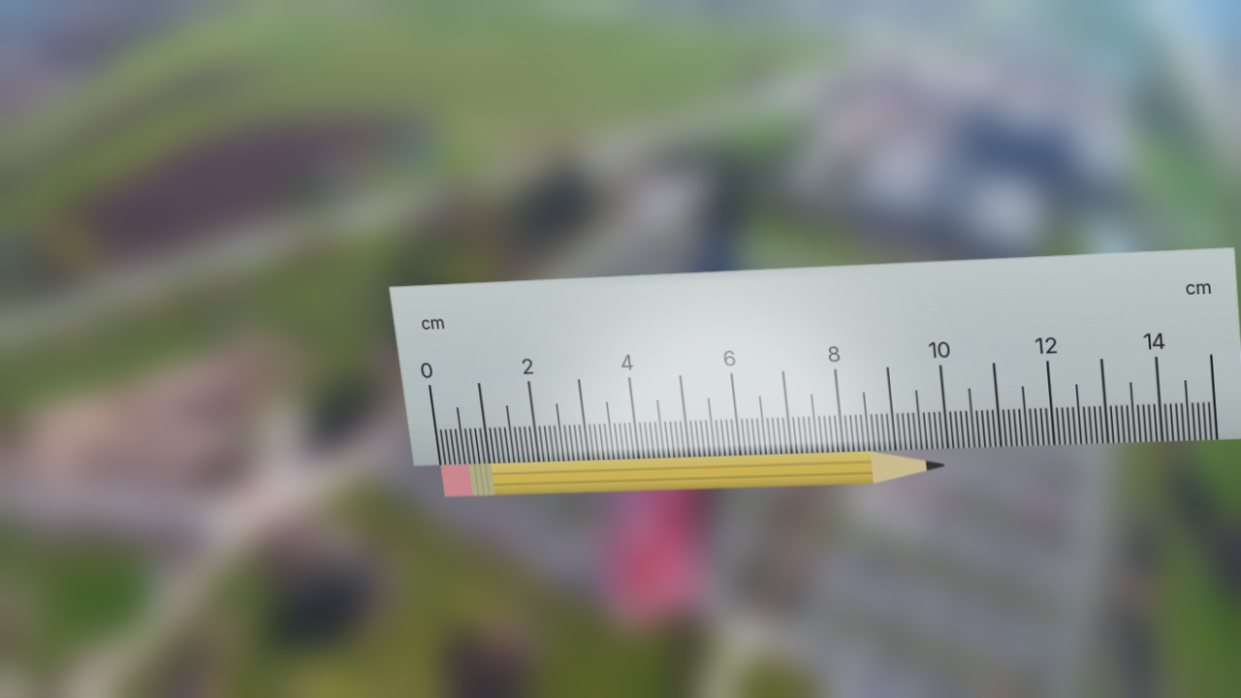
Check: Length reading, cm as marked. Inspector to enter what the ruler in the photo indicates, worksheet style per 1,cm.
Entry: 9.9,cm
